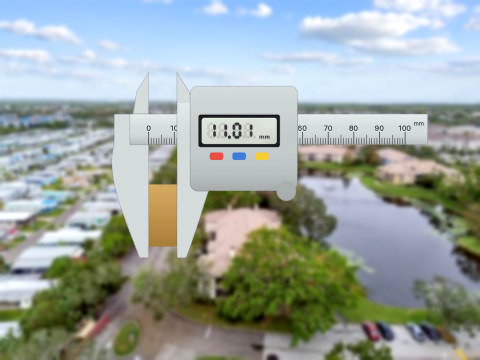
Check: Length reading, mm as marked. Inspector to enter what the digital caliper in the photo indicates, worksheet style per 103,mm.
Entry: 11.01,mm
